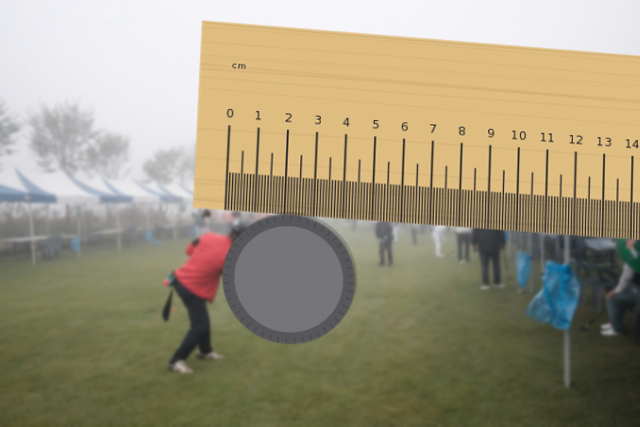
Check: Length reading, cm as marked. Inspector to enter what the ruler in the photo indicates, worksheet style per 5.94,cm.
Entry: 4.5,cm
